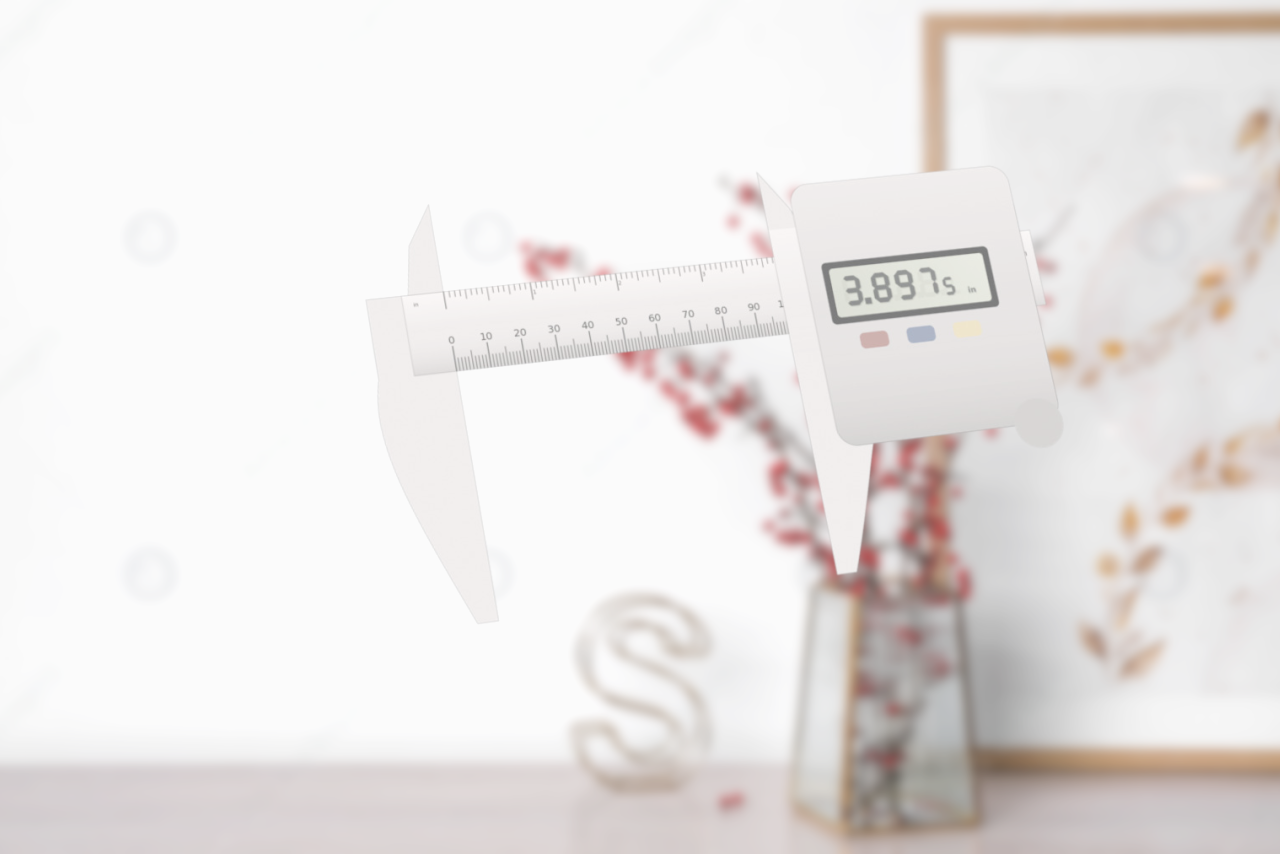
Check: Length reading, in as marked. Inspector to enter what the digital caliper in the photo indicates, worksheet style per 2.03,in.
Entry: 3.8975,in
